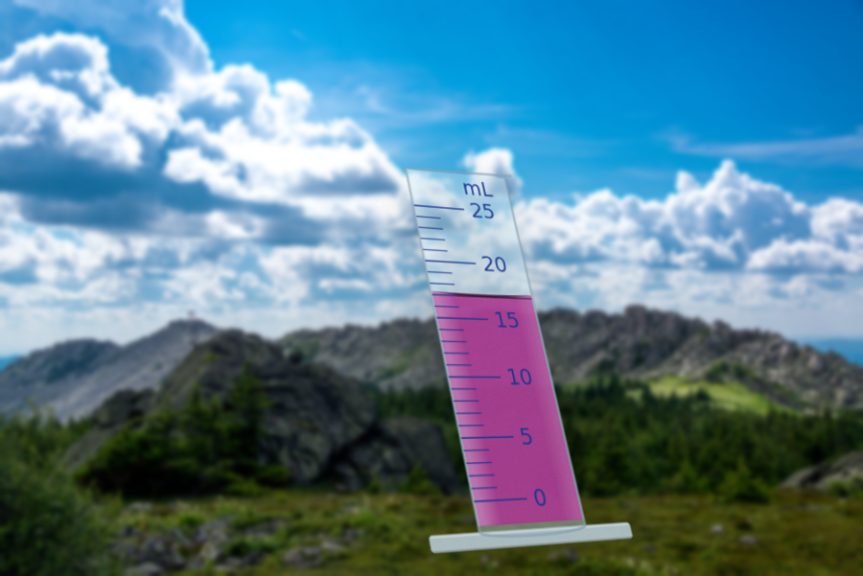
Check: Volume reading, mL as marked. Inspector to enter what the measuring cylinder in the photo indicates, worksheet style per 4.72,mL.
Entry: 17,mL
